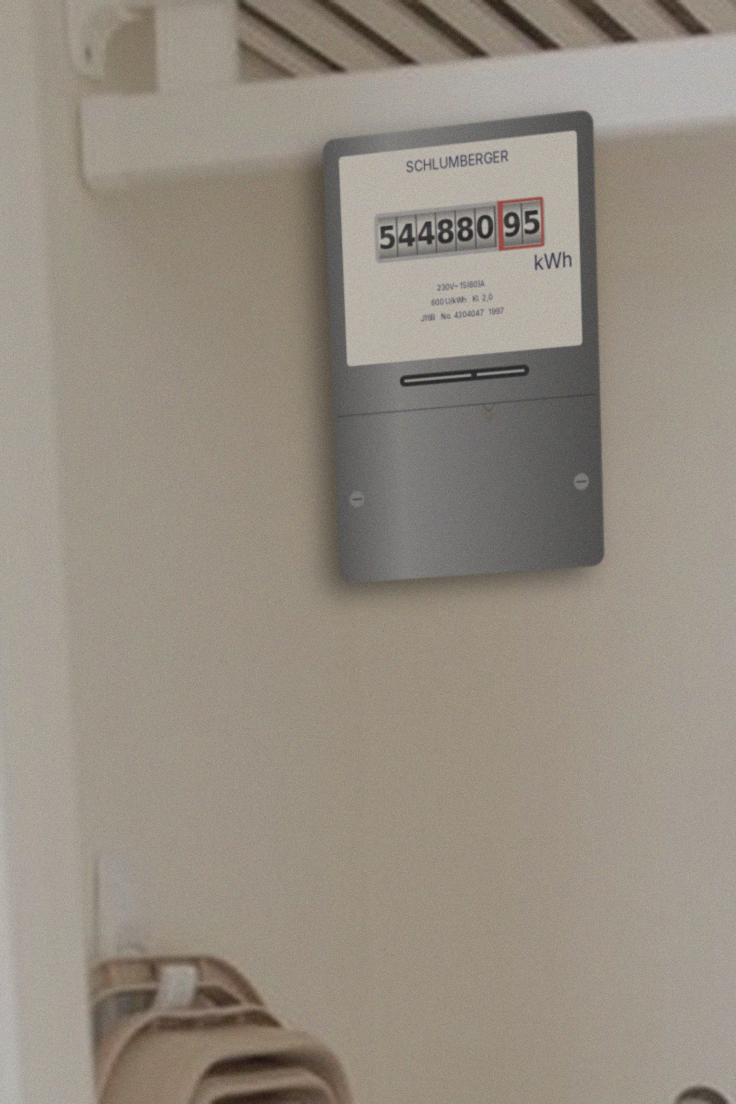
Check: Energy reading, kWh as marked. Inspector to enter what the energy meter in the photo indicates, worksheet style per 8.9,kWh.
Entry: 544880.95,kWh
